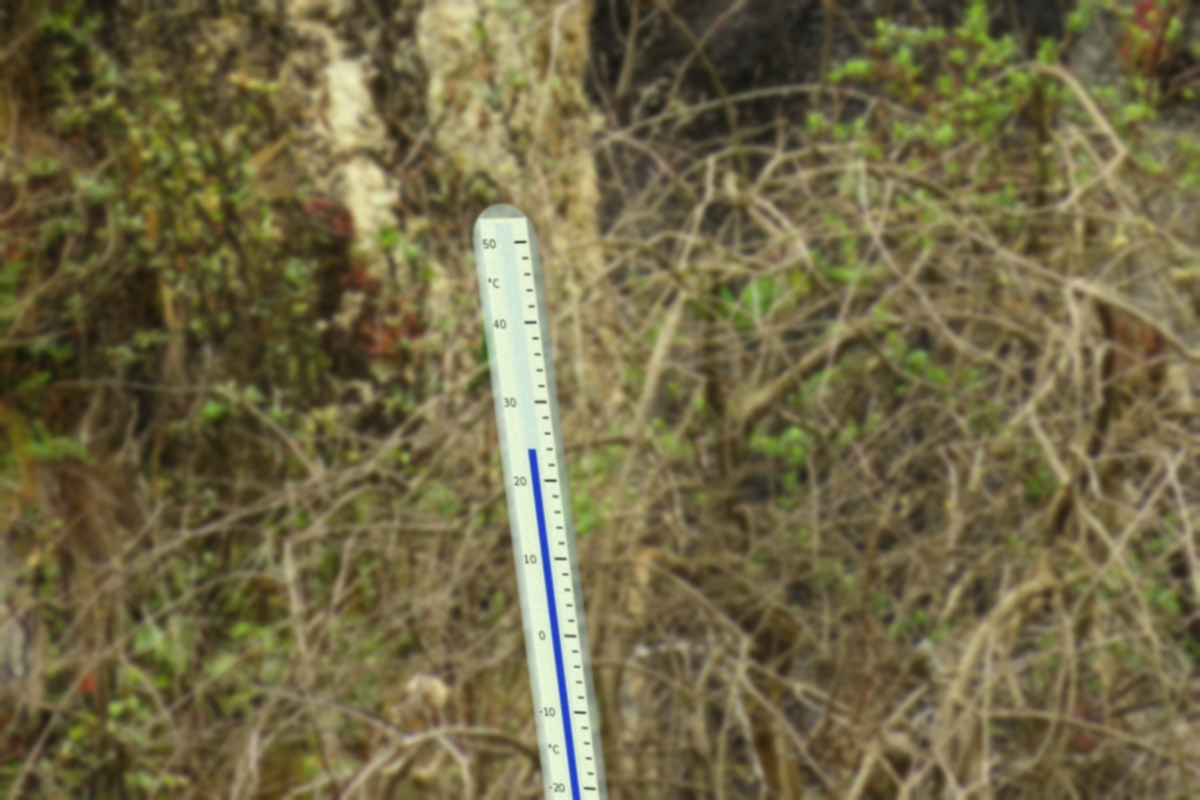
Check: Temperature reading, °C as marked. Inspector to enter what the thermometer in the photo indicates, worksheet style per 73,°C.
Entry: 24,°C
